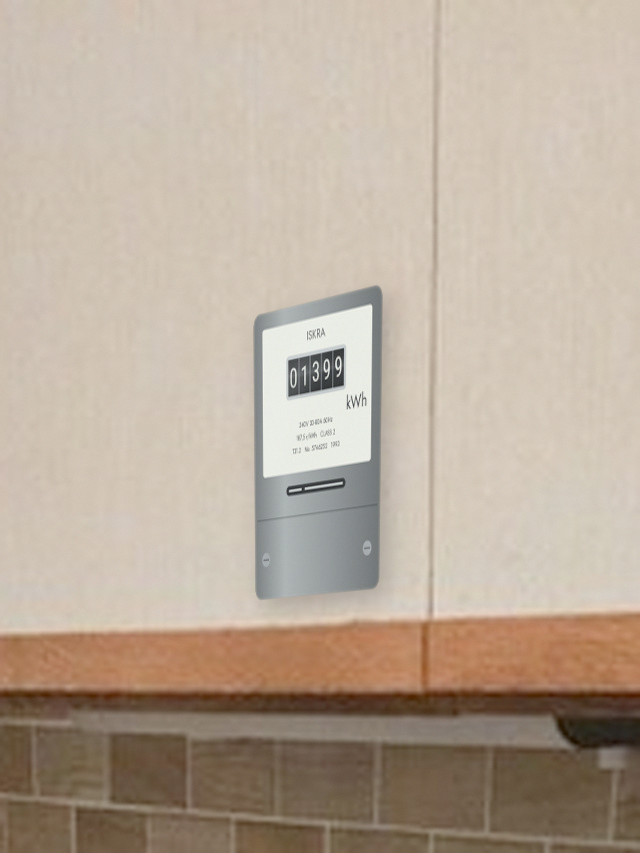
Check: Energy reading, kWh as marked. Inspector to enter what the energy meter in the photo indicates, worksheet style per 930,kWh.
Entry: 1399,kWh
